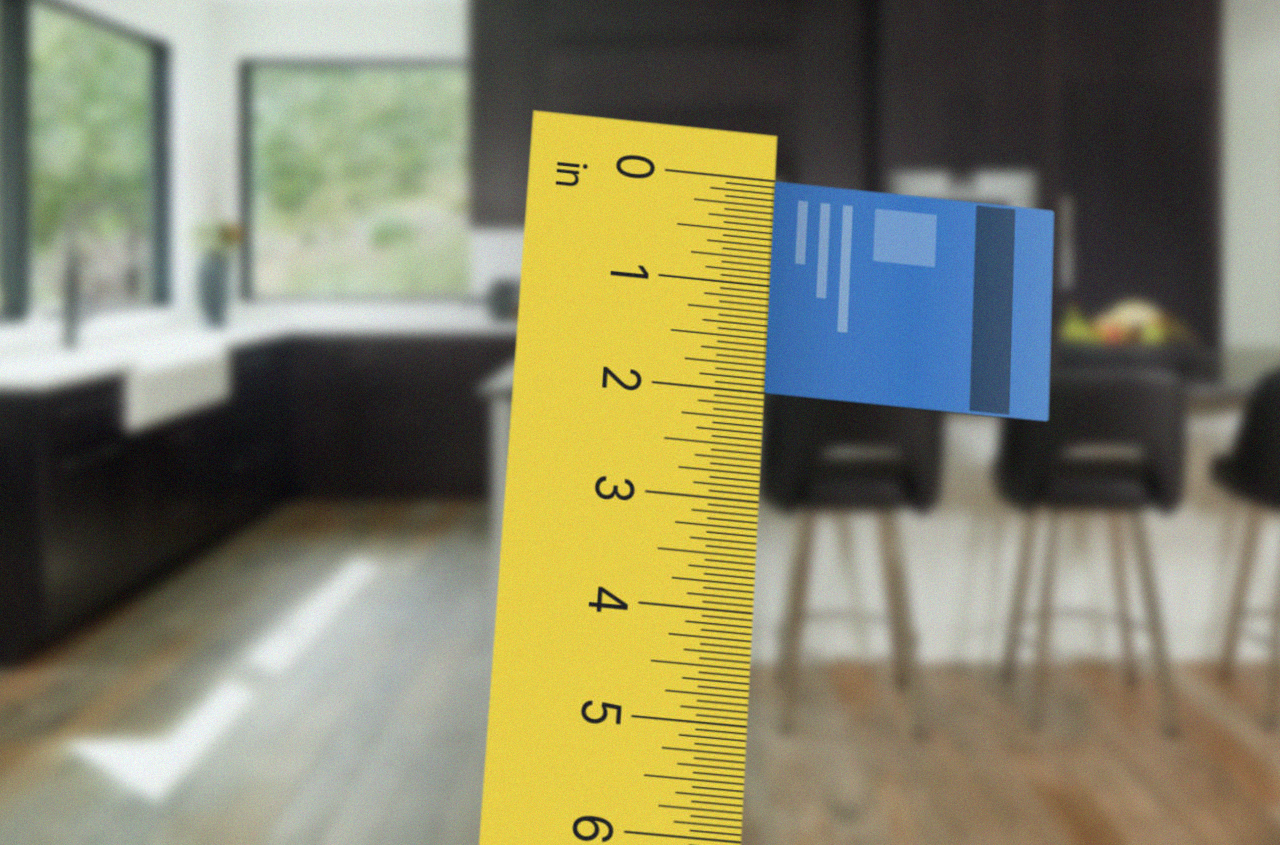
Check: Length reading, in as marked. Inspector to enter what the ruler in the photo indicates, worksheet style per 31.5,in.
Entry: 2,in
